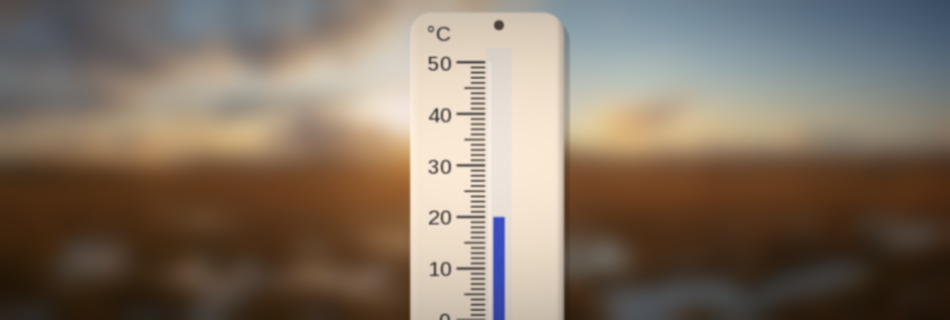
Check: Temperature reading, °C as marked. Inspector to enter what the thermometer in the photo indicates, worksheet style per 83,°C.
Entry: 20,°C
